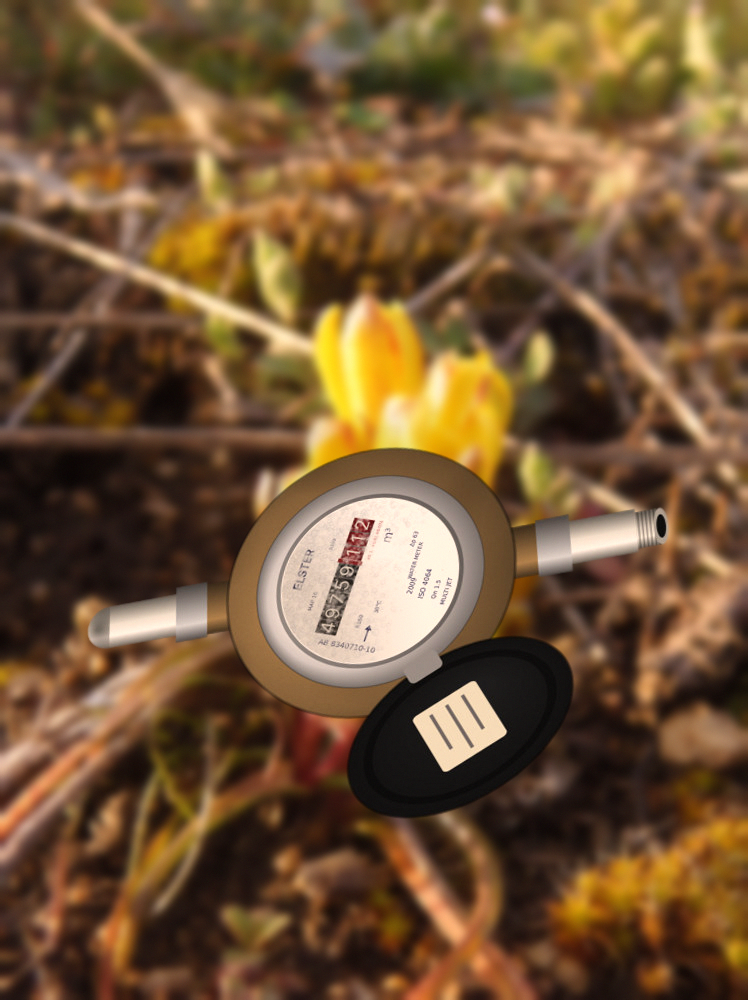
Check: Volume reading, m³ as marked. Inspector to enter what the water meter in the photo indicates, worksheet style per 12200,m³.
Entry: 49759.112,m³
